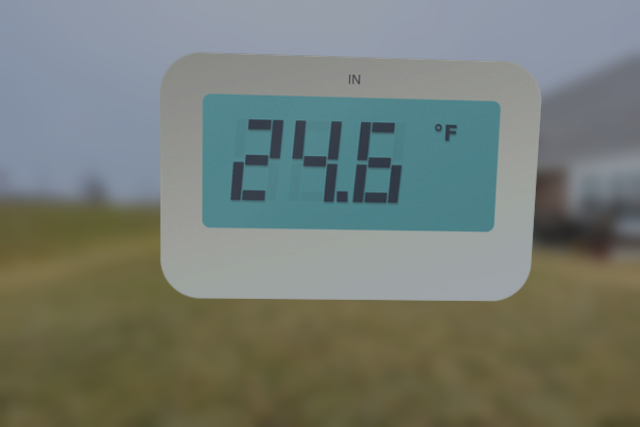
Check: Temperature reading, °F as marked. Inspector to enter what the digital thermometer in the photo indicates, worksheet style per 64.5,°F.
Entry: 24.6,°F
